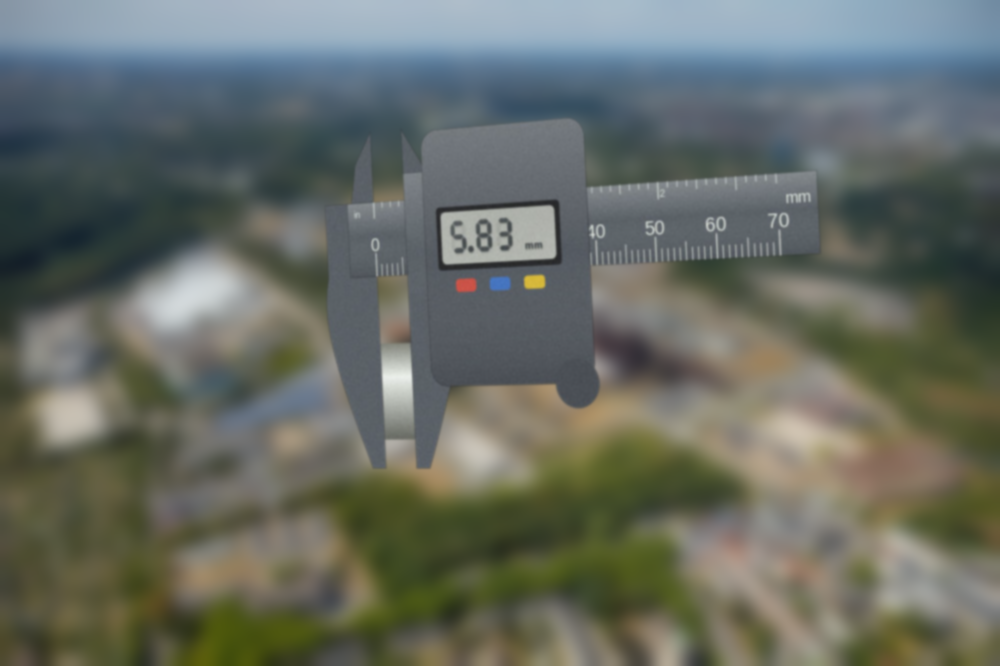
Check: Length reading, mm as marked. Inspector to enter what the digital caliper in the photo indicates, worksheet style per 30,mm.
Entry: 5.83,mm
